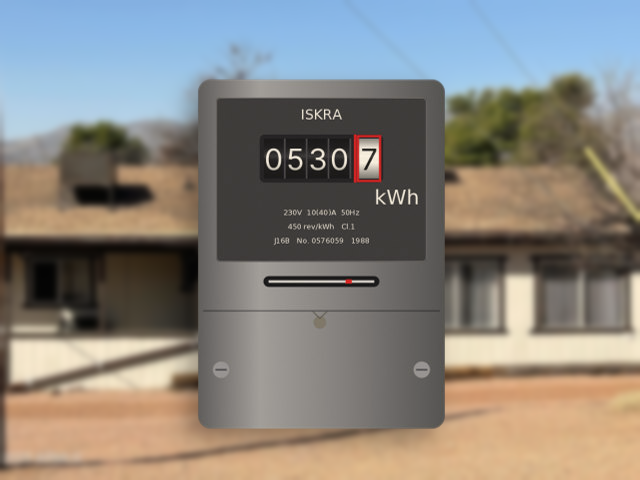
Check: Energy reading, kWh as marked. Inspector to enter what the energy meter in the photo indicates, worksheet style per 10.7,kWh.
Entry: 530.7,kWh
